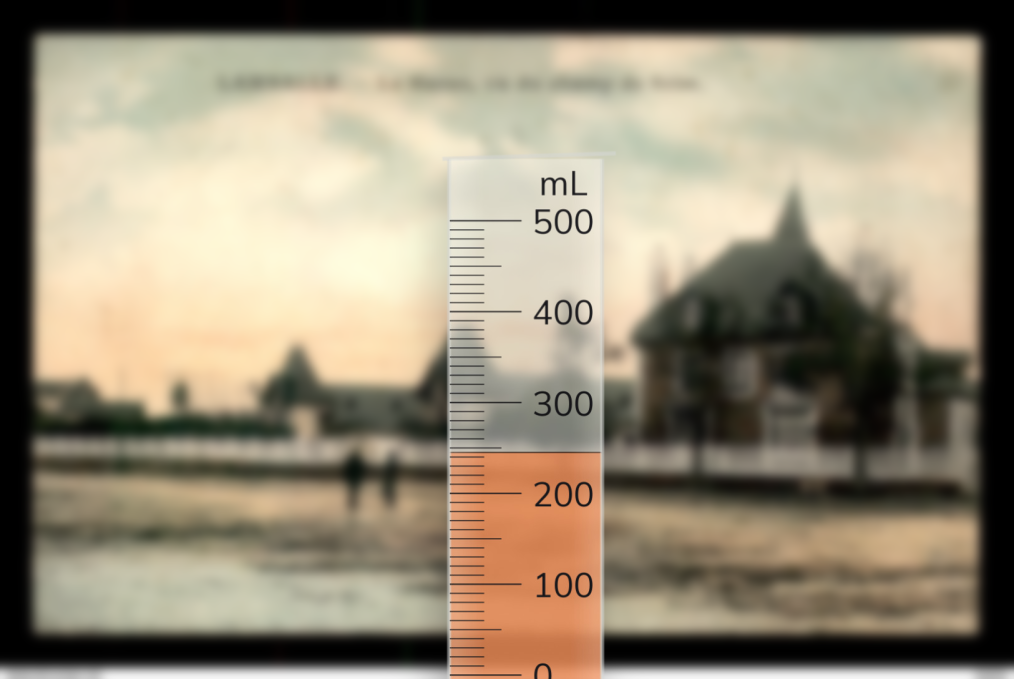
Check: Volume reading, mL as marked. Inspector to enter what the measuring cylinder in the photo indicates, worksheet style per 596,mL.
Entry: 245,mL
